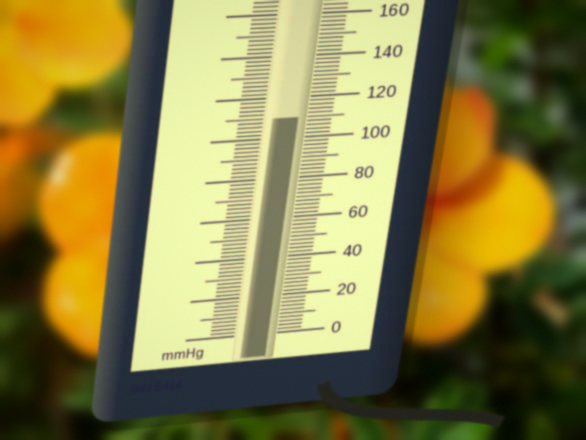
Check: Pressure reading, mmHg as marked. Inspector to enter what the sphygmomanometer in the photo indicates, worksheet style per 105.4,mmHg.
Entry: 110,mmHg
